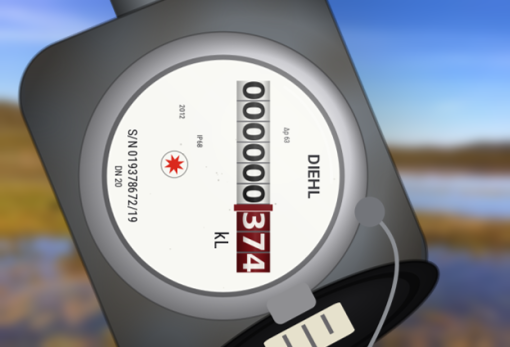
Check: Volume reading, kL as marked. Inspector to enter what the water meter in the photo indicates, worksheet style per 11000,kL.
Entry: 0.374,kL
